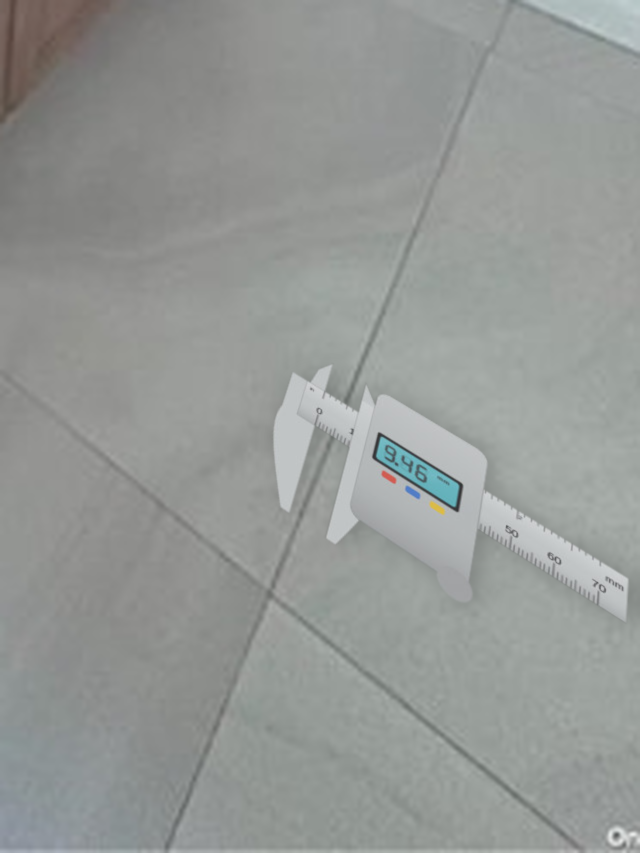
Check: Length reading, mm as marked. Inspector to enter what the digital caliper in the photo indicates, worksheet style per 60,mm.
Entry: 9.46,mm
